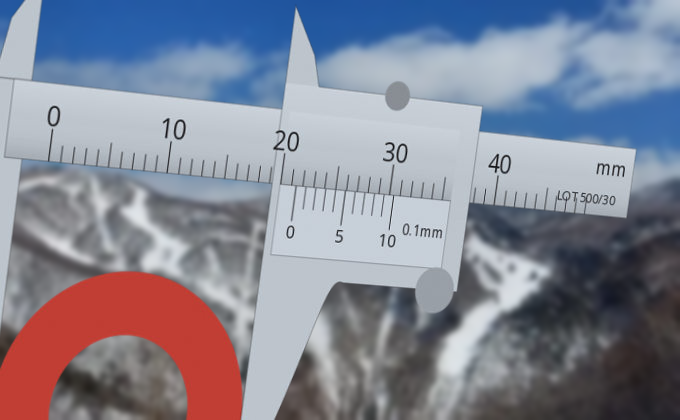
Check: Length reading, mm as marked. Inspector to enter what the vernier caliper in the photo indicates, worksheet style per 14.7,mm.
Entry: 21.4,mm
